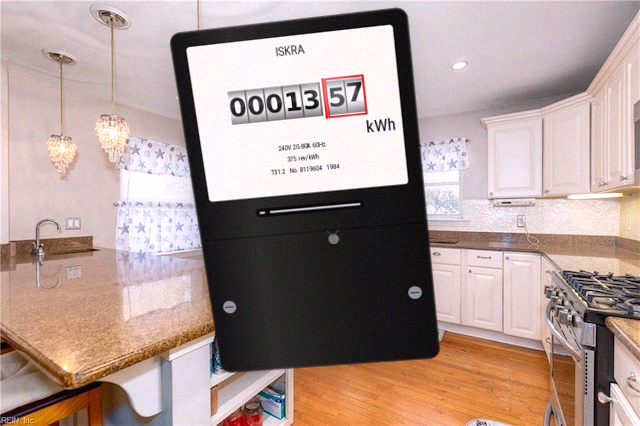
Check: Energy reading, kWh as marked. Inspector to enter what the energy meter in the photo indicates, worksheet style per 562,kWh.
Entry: 13.57,kWh
